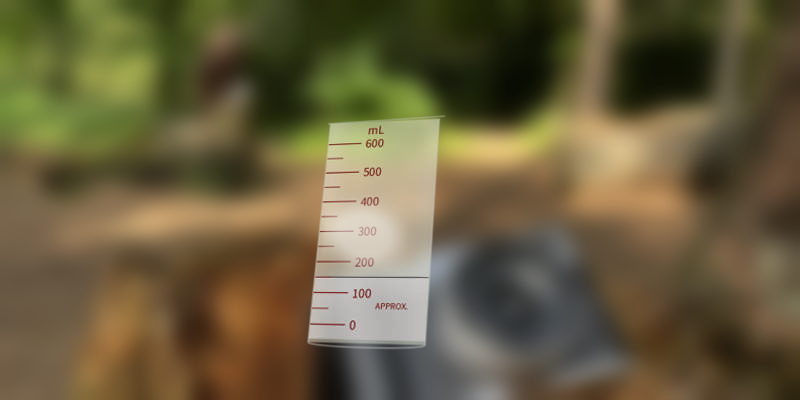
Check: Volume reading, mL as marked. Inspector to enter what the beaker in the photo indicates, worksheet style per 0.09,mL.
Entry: 150,mL
